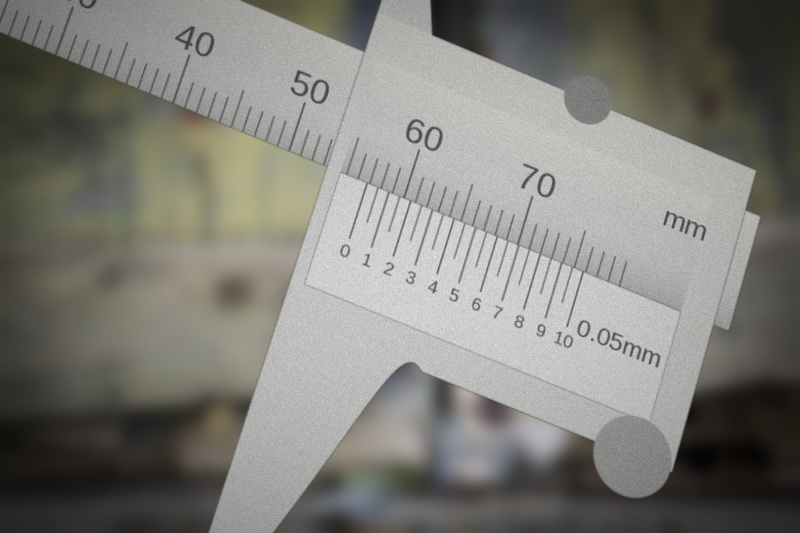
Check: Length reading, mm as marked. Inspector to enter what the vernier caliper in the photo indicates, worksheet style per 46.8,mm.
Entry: 56.8,mm
